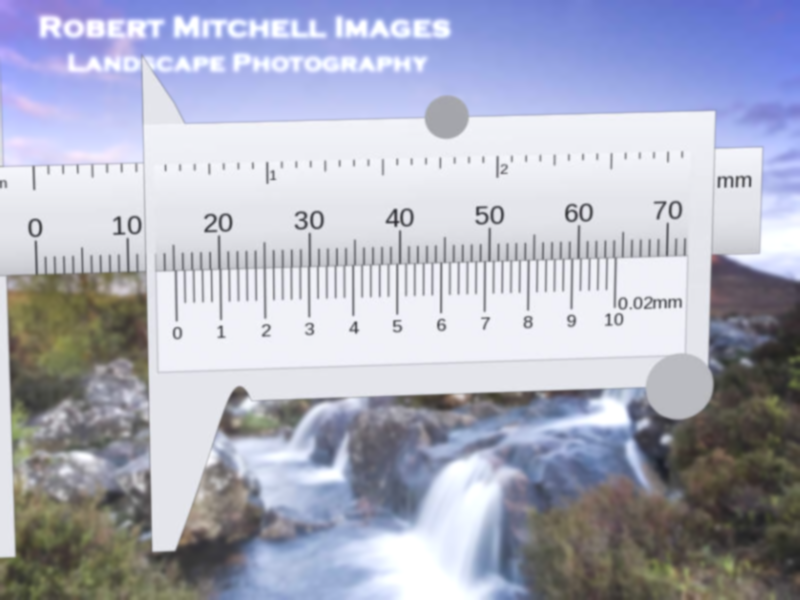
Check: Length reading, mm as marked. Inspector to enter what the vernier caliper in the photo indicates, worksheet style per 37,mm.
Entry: 15.2,mm
